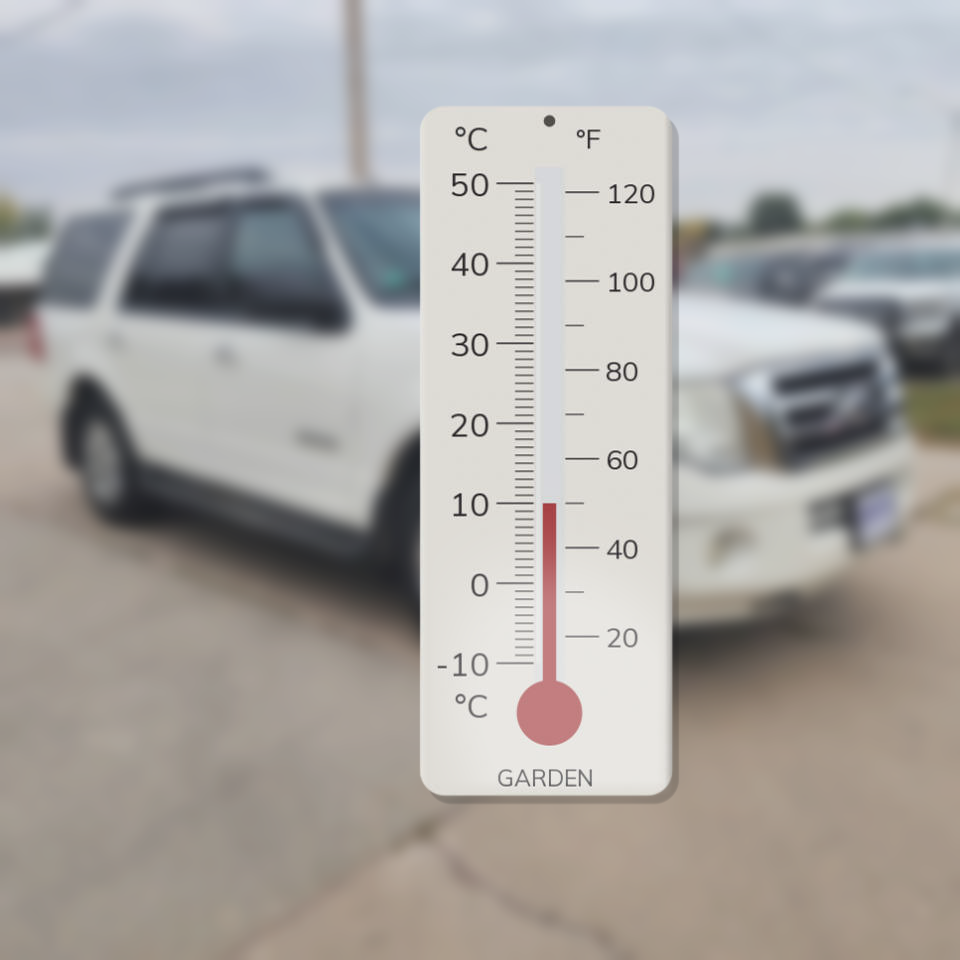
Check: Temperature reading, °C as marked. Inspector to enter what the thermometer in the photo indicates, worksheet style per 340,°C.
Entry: 10,°C
